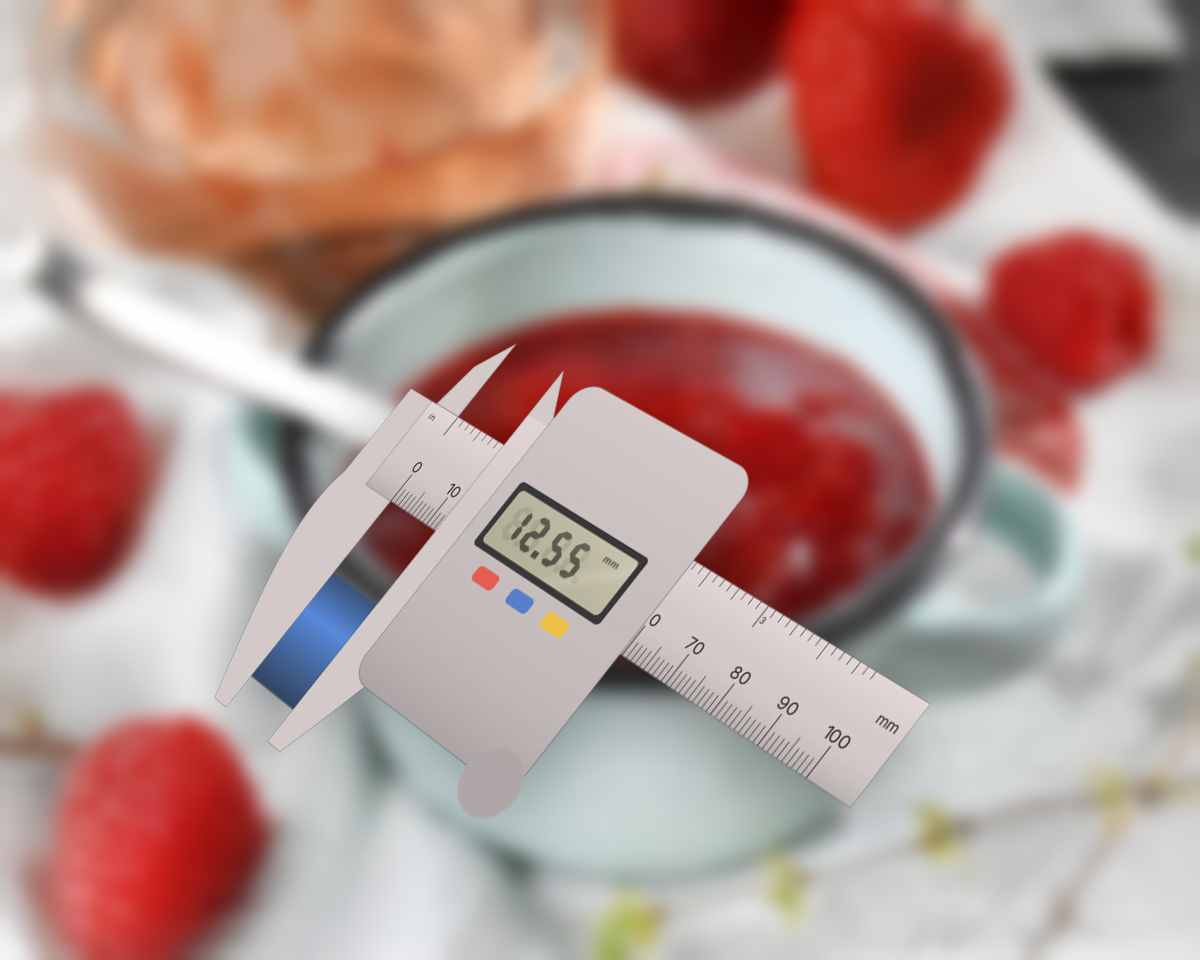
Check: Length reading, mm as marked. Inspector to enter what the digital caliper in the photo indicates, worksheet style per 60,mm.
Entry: 12.55,mm
